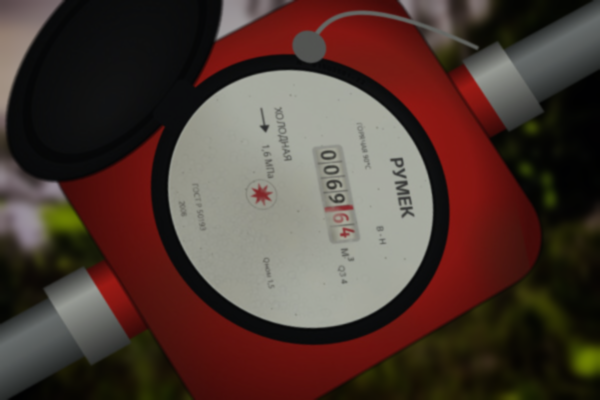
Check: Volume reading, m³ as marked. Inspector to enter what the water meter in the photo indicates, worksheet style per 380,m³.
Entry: 69.64,m³
